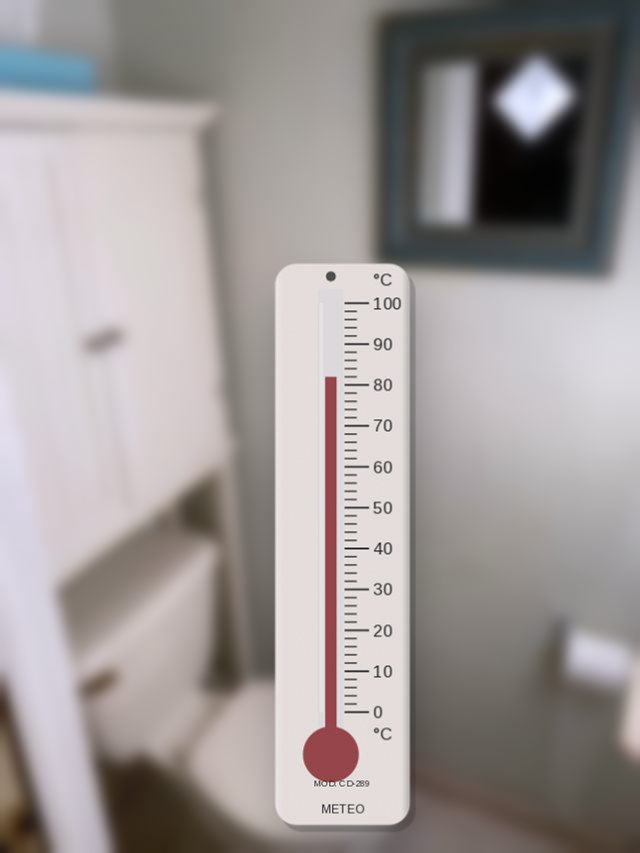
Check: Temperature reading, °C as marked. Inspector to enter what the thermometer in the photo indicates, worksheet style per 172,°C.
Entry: 82,°C
